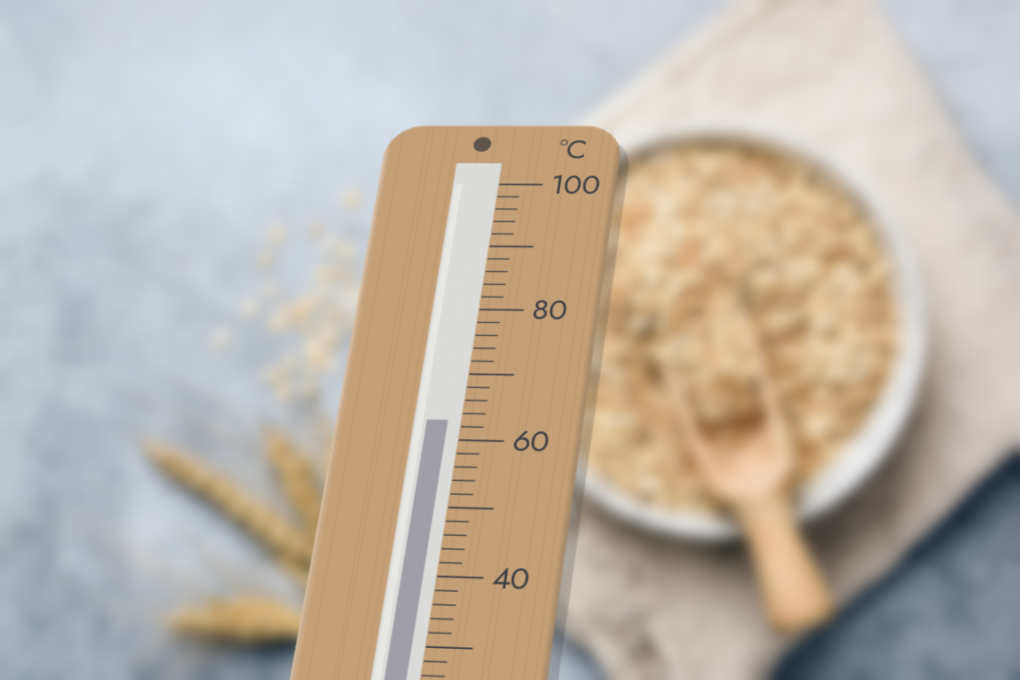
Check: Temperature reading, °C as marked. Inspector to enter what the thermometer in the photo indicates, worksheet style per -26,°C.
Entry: 63,°C
